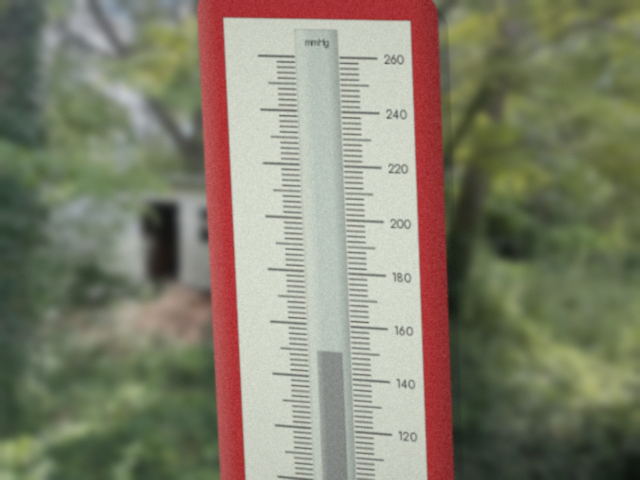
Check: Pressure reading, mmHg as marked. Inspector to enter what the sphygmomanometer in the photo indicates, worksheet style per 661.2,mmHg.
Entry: 150,mmHg
